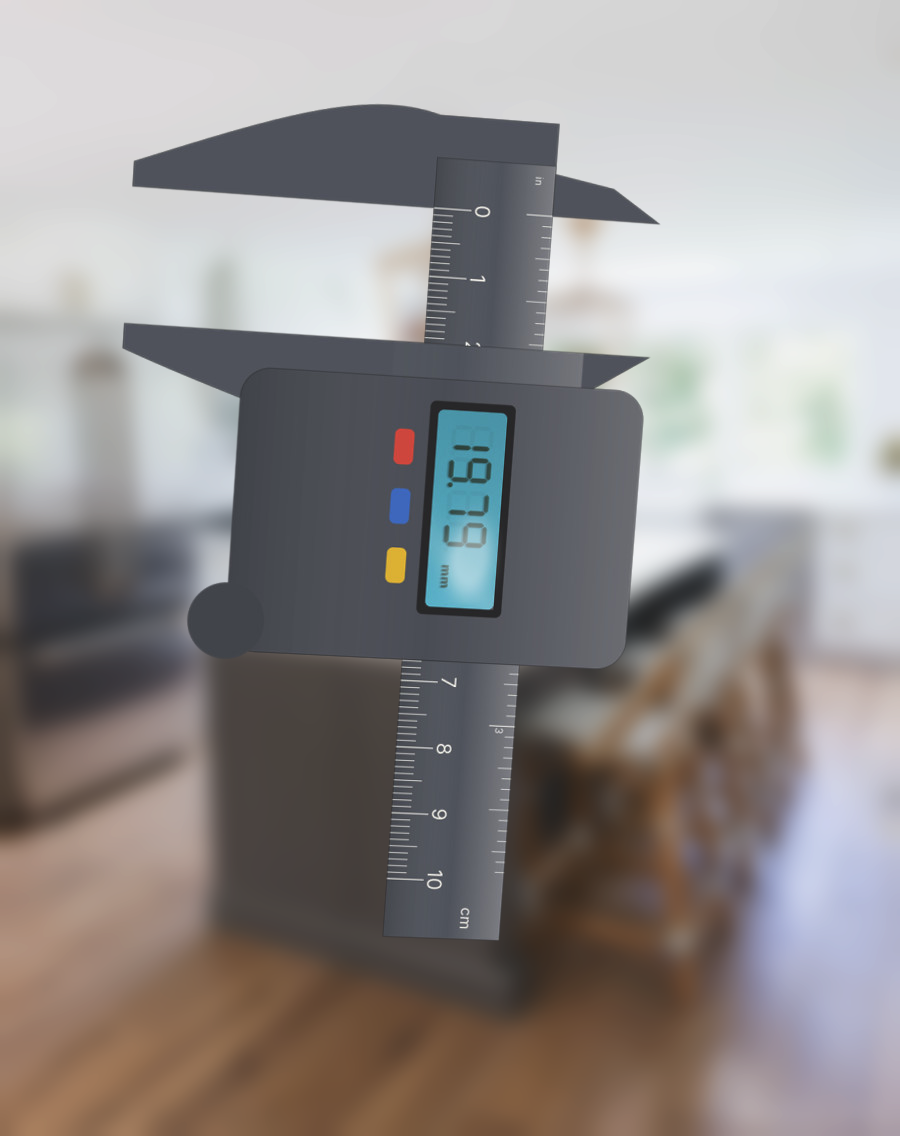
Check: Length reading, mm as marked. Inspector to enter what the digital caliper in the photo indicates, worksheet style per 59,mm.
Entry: 19.79,mm
